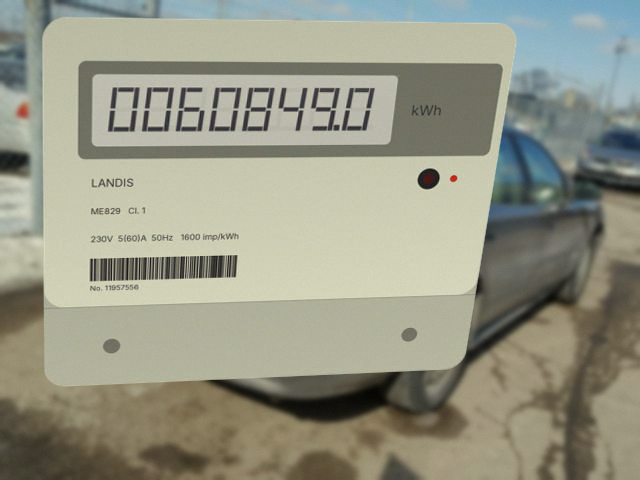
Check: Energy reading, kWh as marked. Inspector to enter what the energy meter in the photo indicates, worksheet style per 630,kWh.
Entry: 60849.0,kWh
